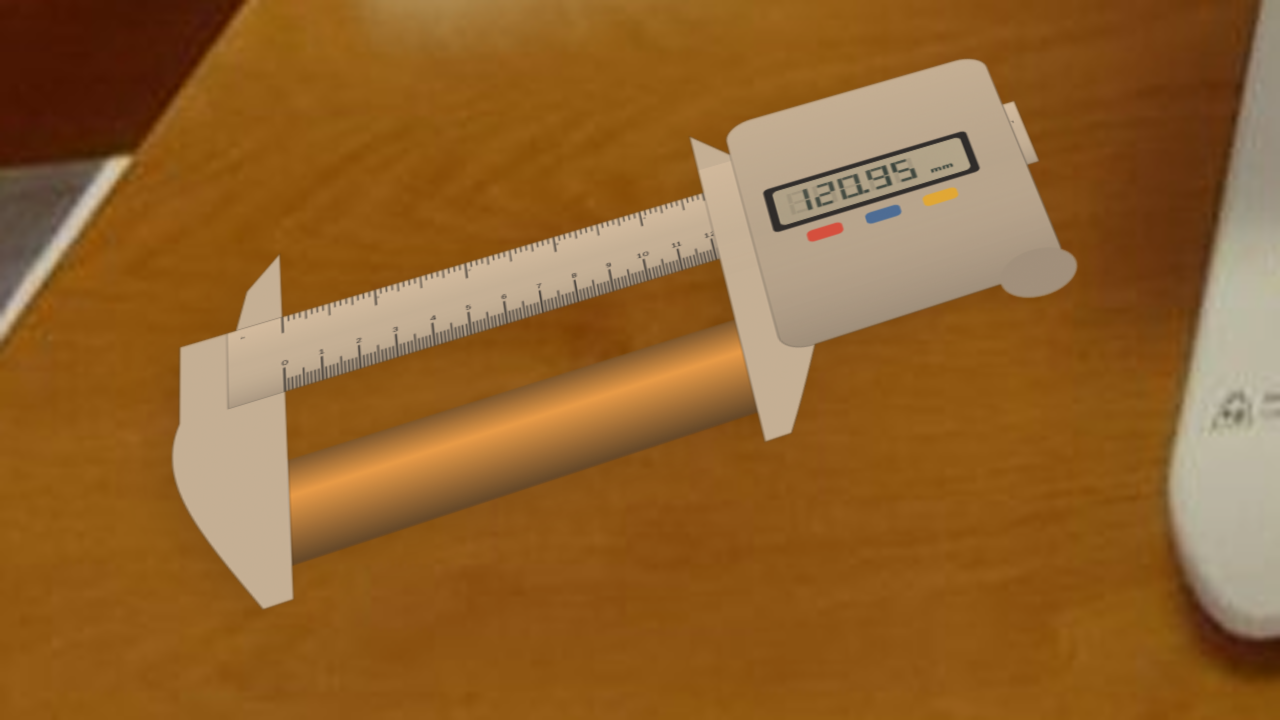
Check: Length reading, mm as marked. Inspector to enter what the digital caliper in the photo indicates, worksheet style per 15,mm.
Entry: 120.95,mm
